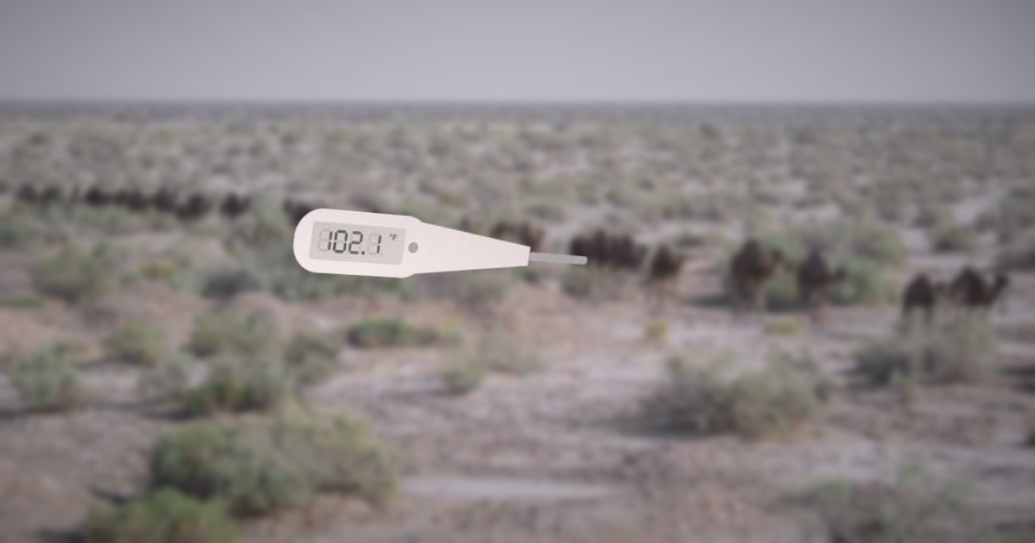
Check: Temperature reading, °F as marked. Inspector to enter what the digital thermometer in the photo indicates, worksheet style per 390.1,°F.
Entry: 102.1,°F
